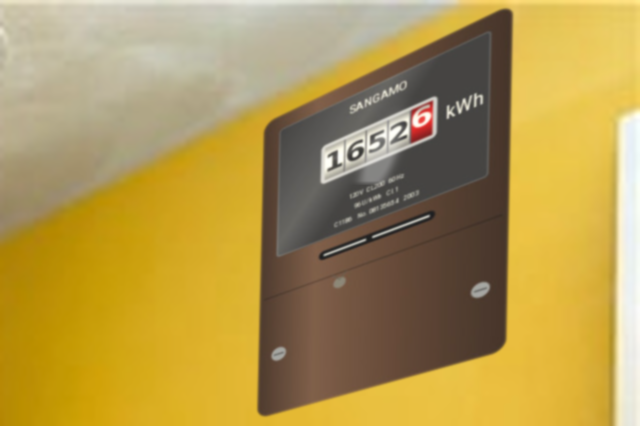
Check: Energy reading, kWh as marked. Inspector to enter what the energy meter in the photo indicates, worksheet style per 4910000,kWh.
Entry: 1652.6,kWh
